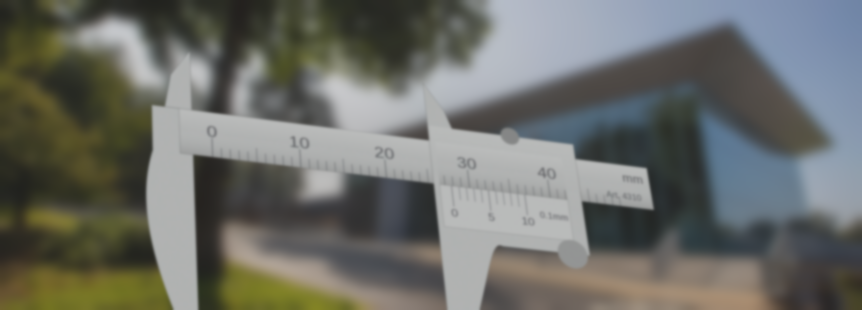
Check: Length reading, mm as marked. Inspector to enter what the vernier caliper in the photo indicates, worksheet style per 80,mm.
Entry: 27.8,mm
